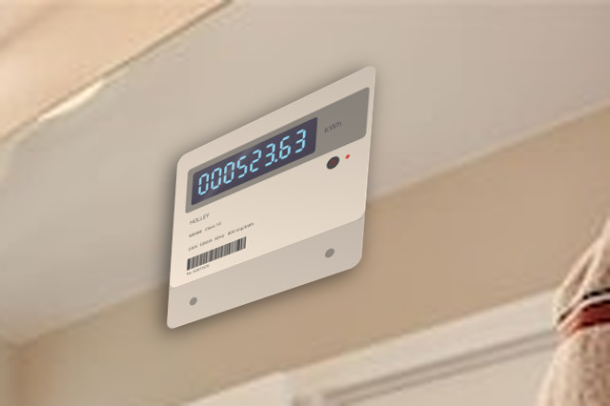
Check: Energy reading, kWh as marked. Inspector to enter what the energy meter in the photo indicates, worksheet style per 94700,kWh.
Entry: 523.63,kWh
